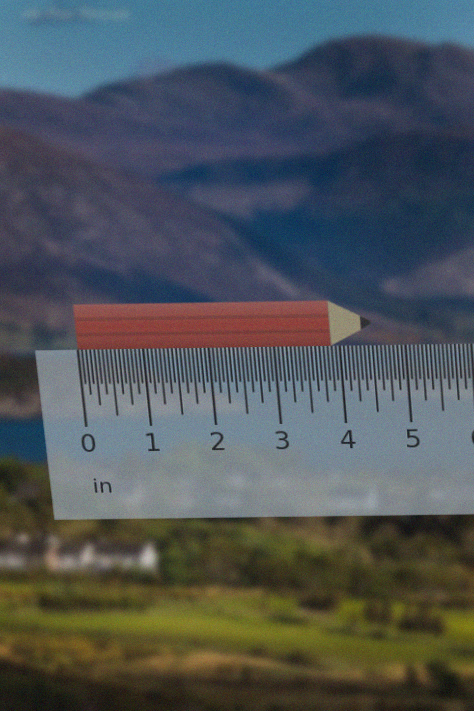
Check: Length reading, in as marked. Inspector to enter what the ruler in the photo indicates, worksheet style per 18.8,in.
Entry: 4.5,in
